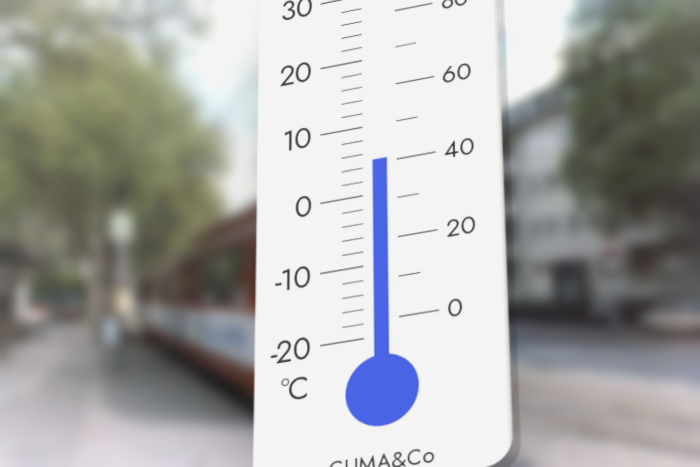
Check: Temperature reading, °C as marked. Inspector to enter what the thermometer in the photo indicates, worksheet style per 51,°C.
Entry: 5,°C
